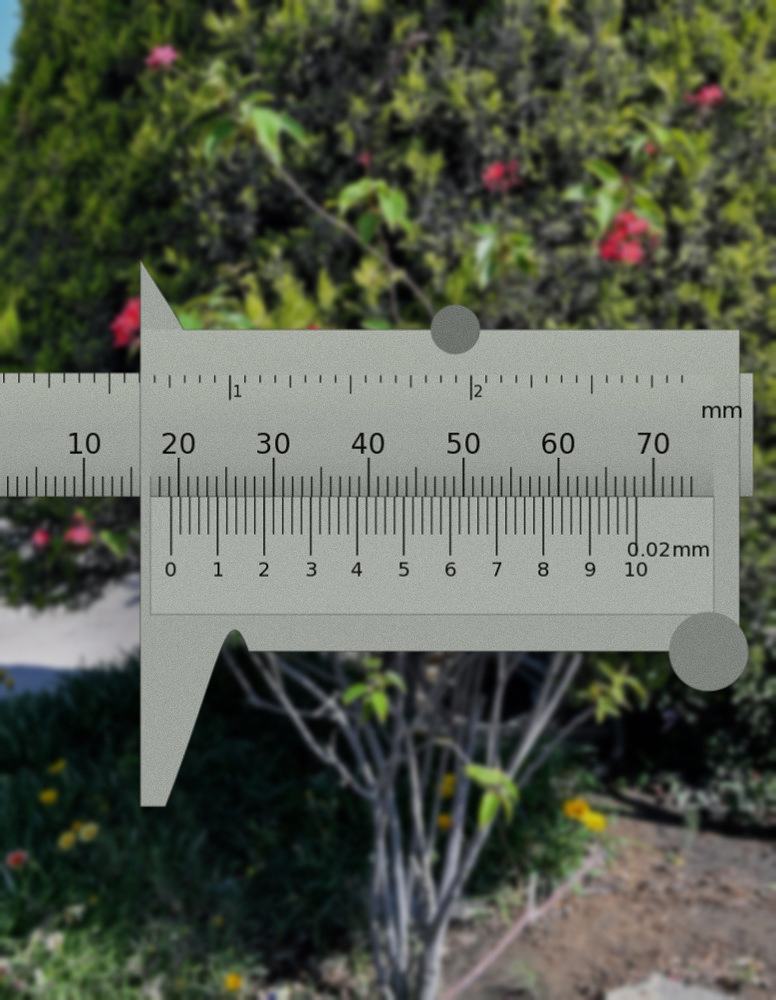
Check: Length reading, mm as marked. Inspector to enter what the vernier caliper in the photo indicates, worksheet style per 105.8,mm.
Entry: 19.2,mm
